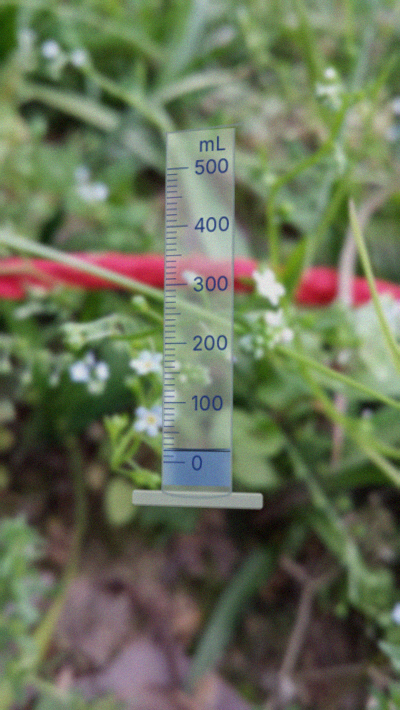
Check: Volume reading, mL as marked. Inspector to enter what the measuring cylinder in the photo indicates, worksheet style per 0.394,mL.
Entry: 20,mL
